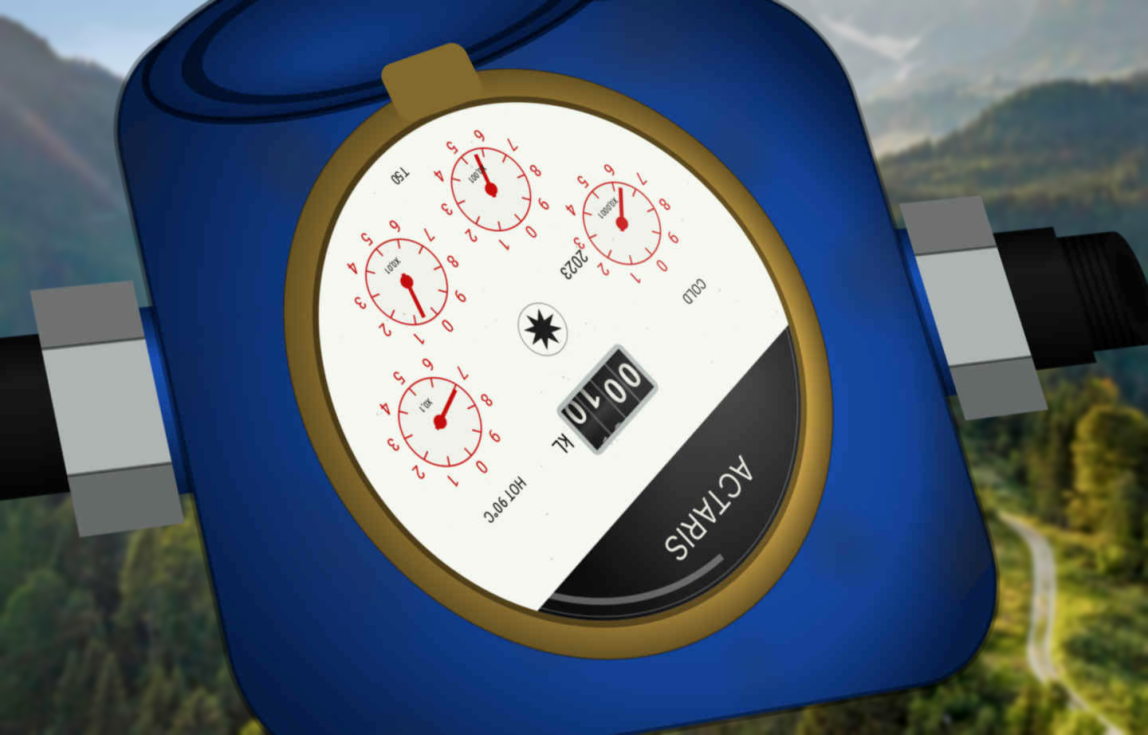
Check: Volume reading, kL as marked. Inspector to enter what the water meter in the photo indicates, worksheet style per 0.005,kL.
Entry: 9.7056,kL
